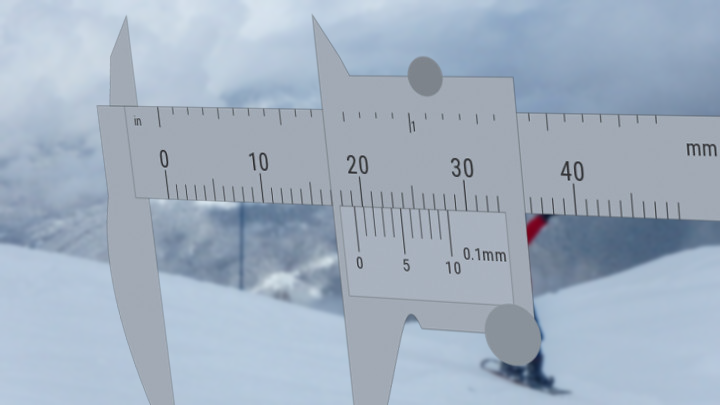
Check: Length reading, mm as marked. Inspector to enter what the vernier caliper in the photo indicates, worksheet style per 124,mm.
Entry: 19.2,mm
